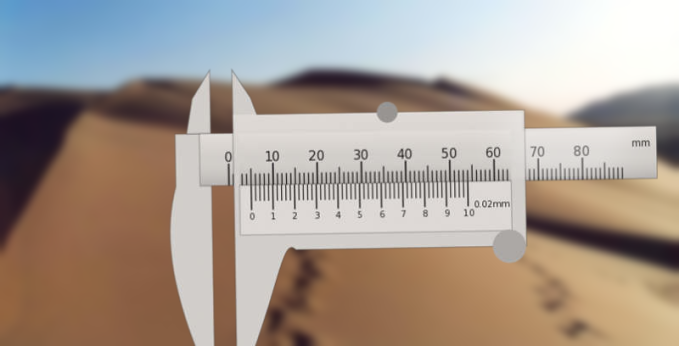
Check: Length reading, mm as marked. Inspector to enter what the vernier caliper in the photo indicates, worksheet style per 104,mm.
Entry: 5.0,mm
